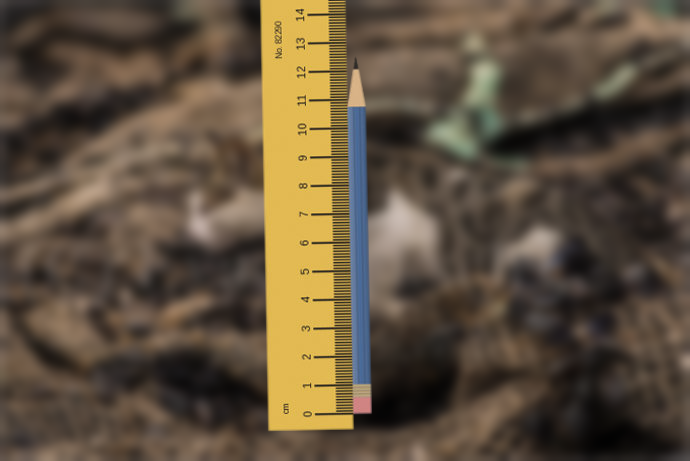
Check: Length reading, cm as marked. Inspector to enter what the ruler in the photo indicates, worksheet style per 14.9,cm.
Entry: 12.5,cm
